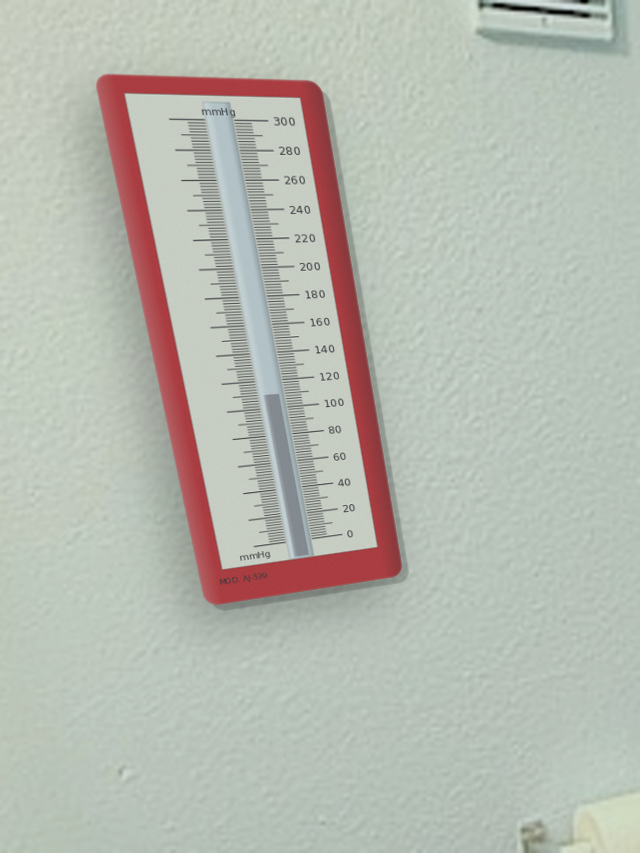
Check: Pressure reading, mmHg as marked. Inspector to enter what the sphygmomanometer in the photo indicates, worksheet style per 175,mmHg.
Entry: 110,mmHg
